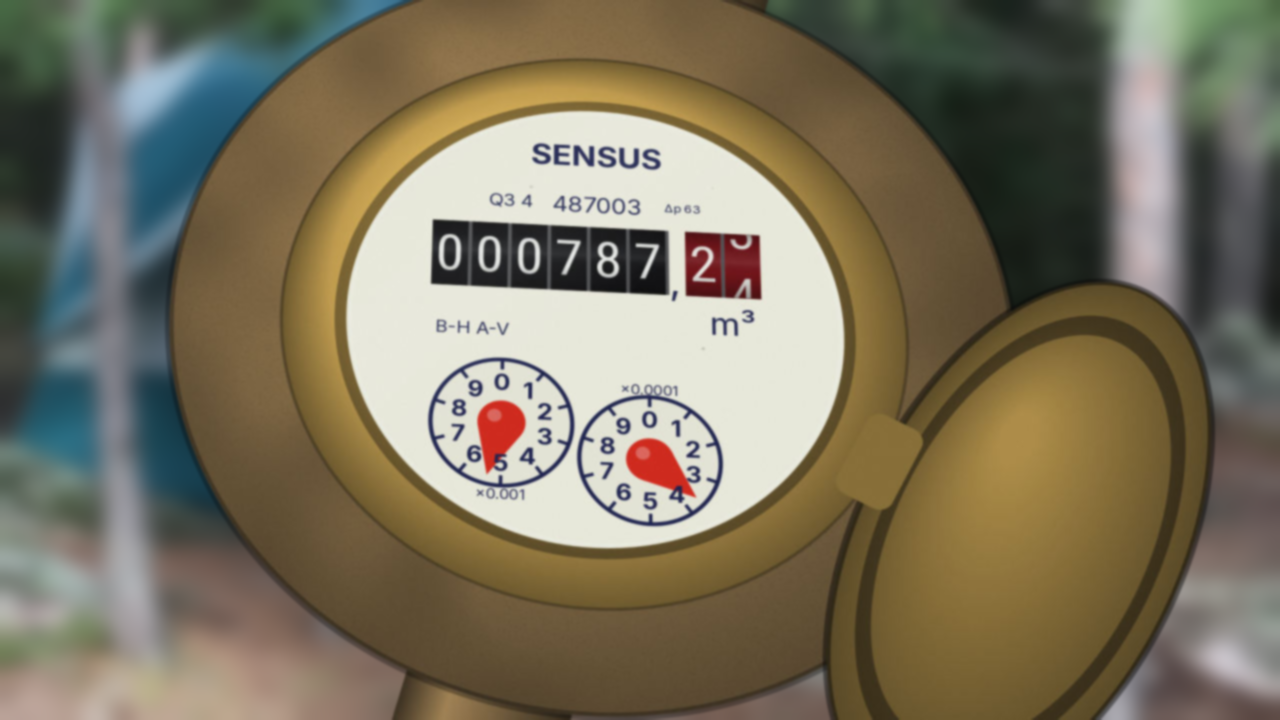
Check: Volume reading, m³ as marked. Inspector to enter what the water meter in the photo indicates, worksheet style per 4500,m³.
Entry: 787.2353,m³
